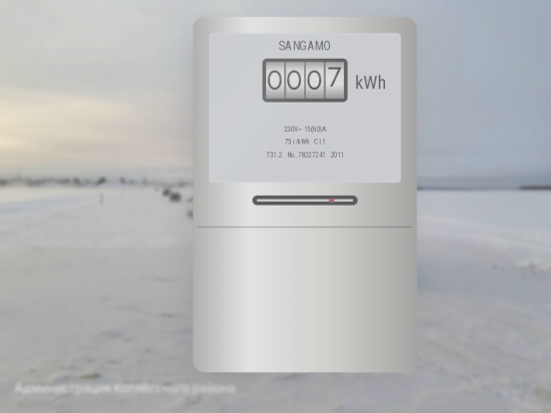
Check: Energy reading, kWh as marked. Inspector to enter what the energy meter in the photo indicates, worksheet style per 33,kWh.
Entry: 7,kWh
